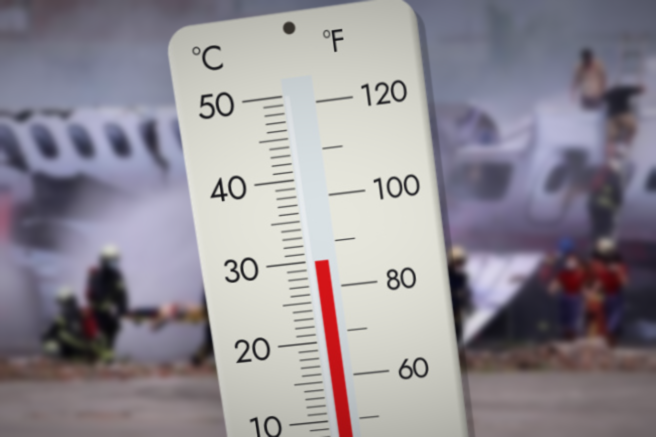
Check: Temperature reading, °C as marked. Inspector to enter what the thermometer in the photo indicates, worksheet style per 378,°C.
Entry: 30,°C
